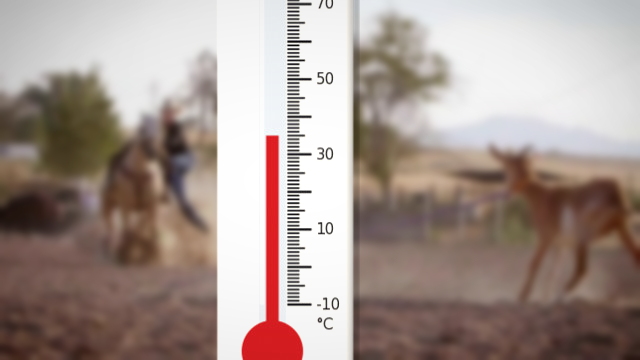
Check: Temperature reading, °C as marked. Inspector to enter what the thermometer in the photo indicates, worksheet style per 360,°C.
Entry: 35,°C
